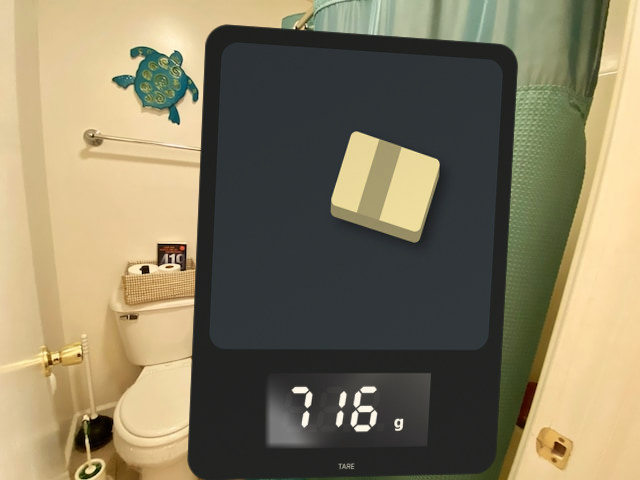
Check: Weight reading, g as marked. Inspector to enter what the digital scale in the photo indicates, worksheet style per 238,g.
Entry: 716,g
